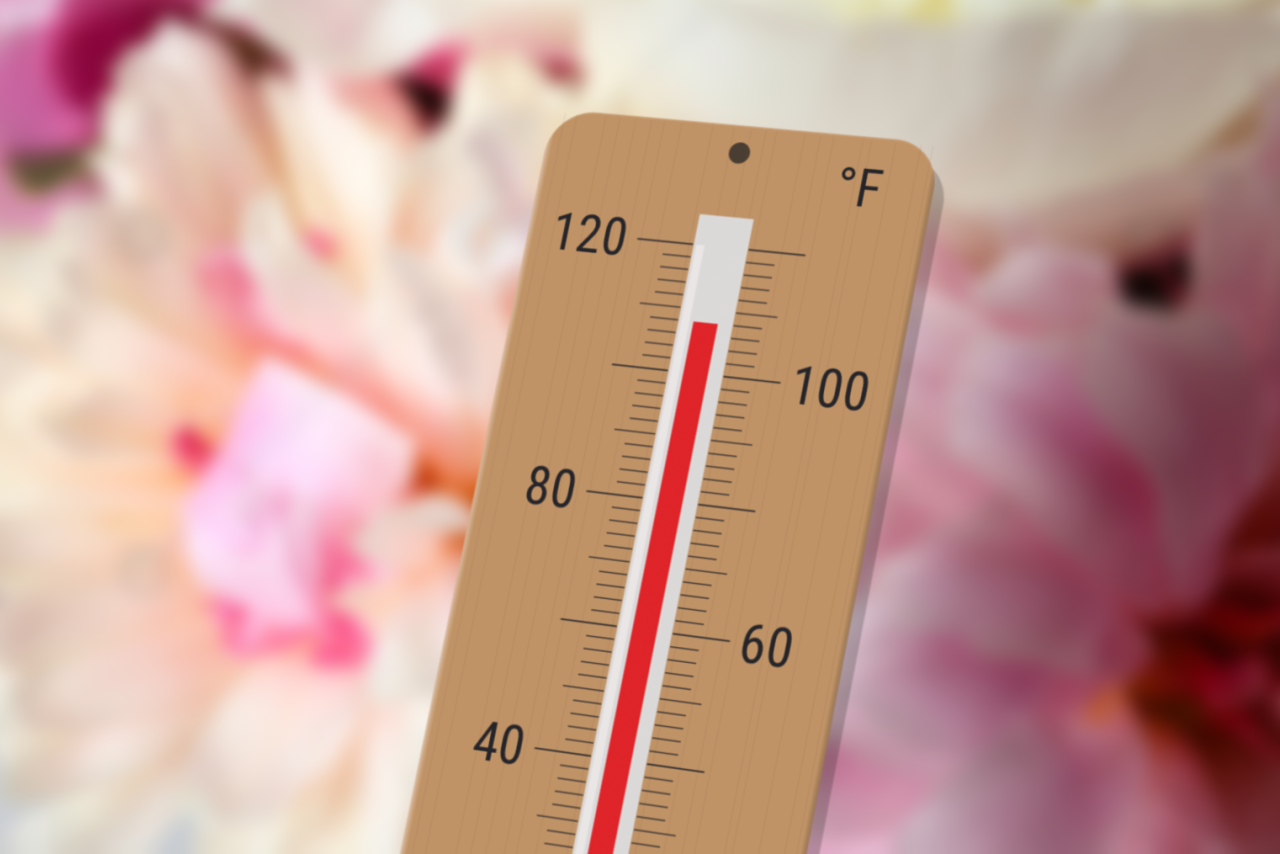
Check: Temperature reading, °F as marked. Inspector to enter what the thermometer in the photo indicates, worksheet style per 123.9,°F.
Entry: 108,°F
